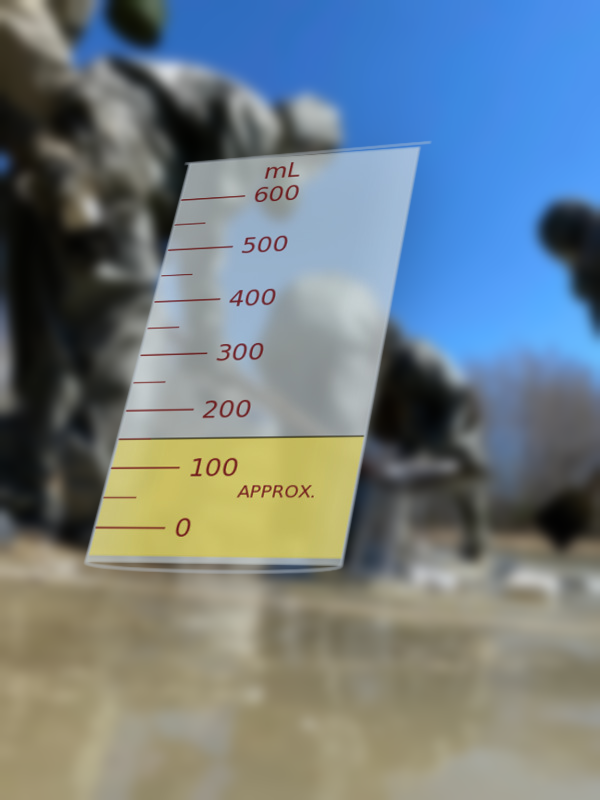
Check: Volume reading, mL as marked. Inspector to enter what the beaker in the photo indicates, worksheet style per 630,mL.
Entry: 150,mL
